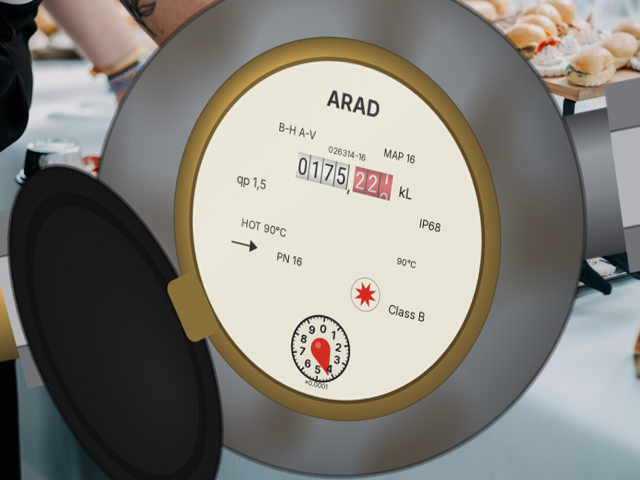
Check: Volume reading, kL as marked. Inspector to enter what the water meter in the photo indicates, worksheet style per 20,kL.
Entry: 175.2214,kL
